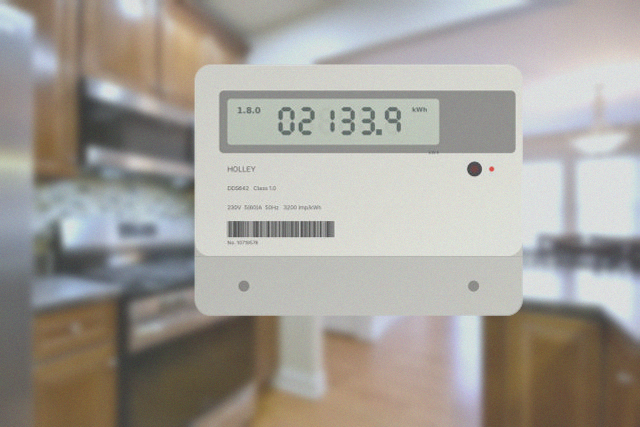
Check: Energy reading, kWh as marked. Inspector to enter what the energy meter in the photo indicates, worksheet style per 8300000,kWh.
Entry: 2133.9,kWh
